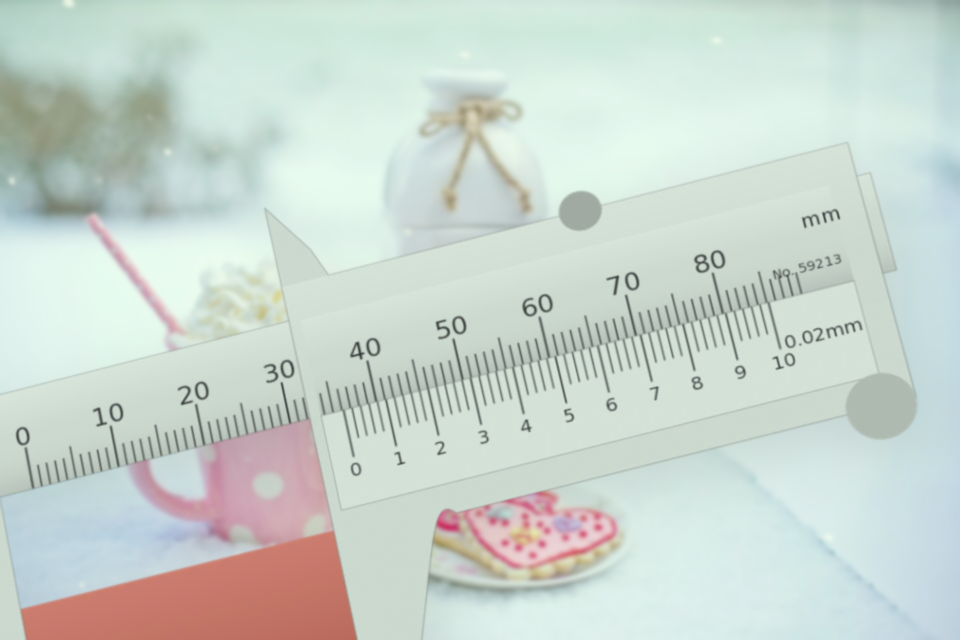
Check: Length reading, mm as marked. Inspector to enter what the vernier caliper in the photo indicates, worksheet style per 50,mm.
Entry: 36.2,mm
